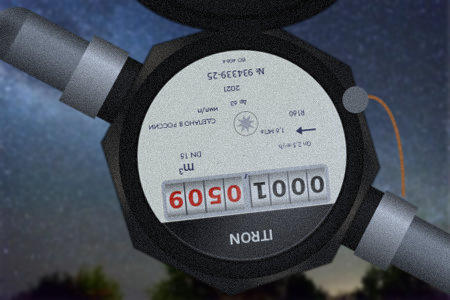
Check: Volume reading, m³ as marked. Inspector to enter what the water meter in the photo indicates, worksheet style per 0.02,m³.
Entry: 1.0509,m³
